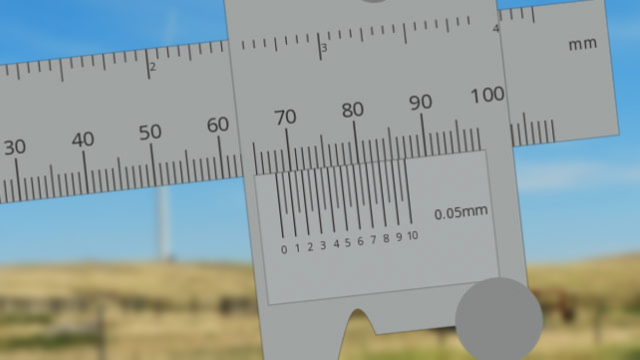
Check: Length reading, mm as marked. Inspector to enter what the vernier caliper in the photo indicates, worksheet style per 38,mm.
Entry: 67.8,mm
